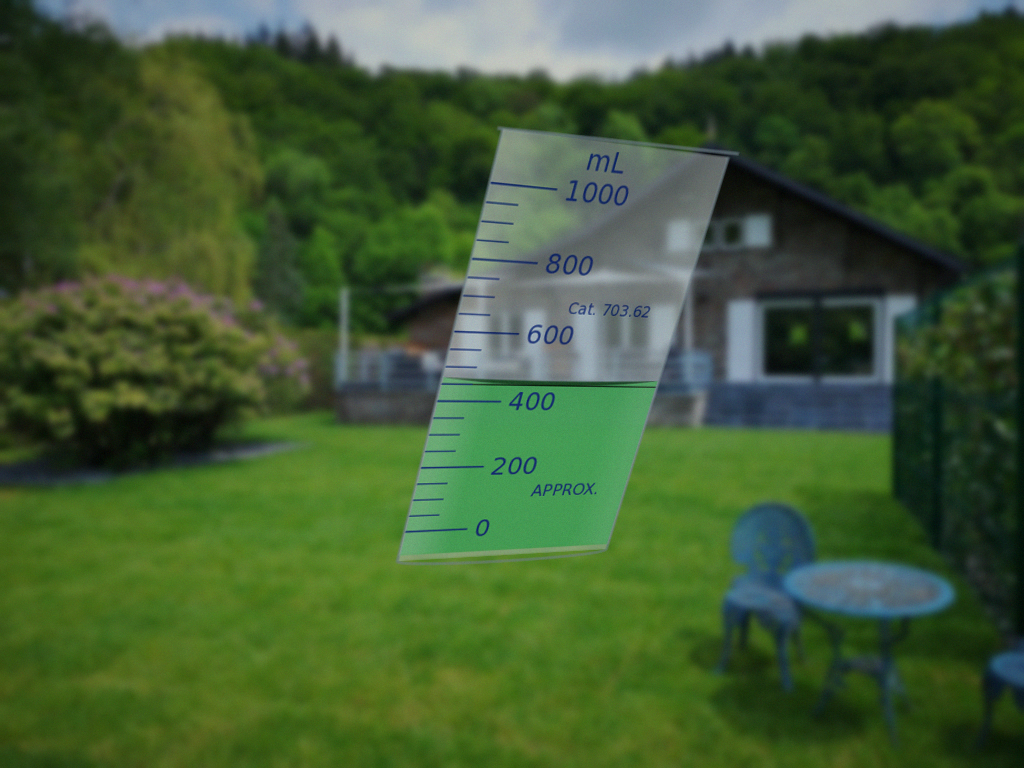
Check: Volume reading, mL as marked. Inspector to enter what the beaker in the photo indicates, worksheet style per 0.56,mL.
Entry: 450,mL
